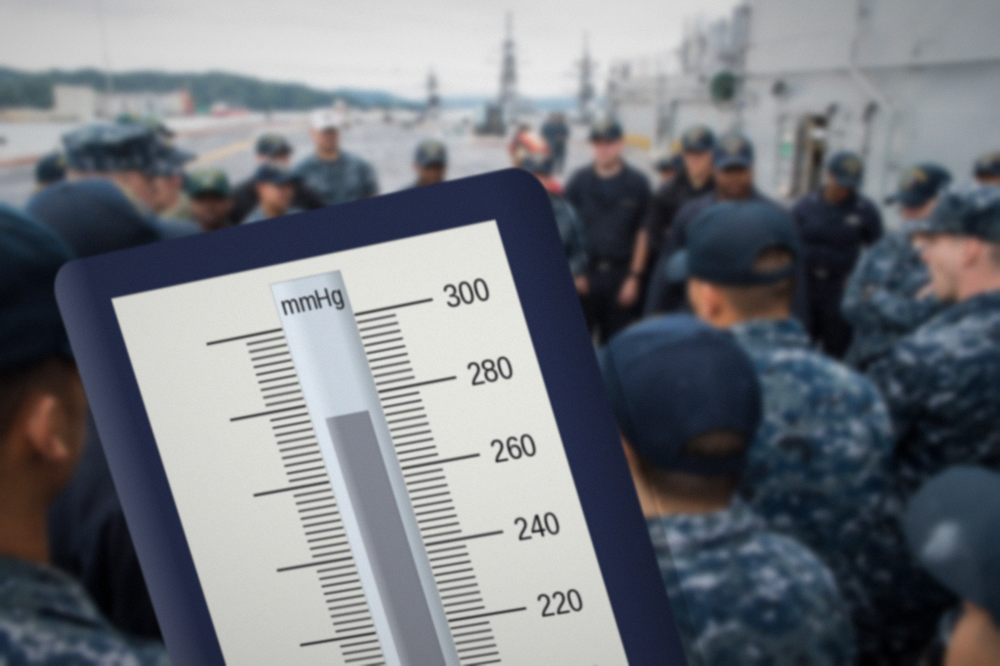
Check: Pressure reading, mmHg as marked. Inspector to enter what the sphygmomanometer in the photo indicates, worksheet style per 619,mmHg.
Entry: 276,mmHg
